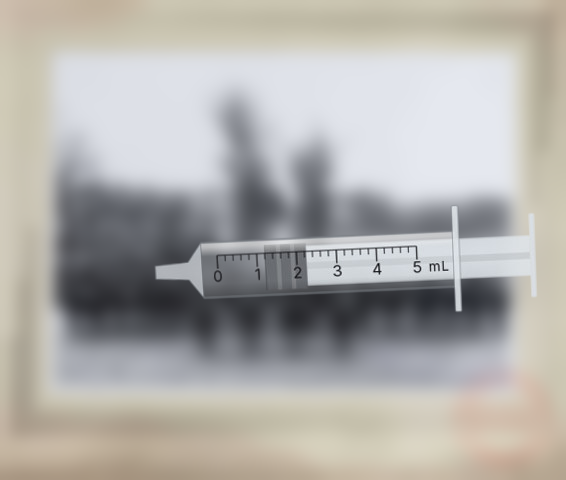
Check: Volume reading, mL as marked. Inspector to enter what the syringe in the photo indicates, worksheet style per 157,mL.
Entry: 1.2,mL
